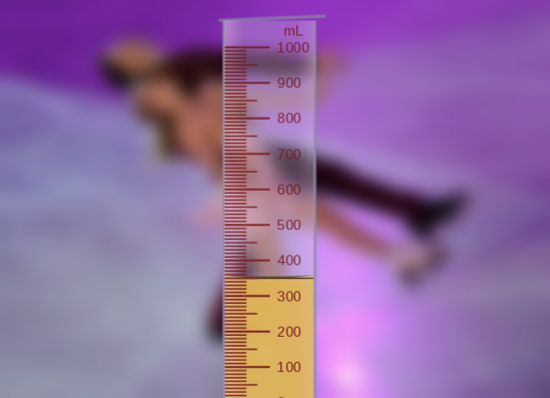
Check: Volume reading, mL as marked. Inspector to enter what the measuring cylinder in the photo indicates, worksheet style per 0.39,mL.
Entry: 350,mL
